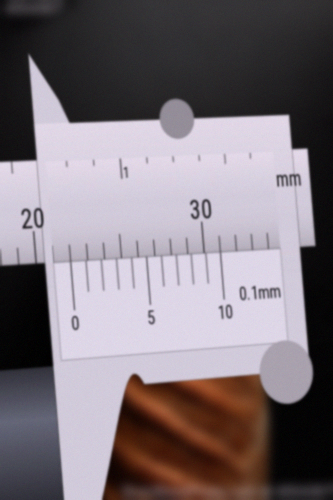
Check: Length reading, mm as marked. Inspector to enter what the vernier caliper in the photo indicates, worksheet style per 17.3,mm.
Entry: 22.0,mm
